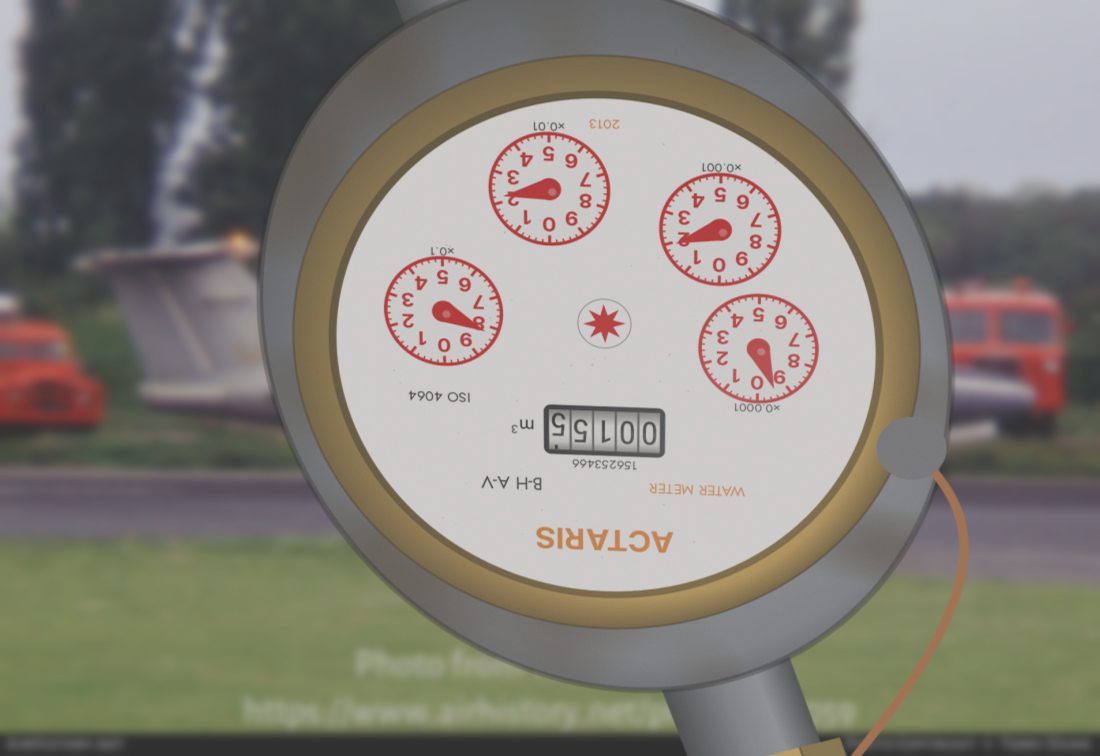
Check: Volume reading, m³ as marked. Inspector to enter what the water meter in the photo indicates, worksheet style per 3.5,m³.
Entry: 154.8219,m³
